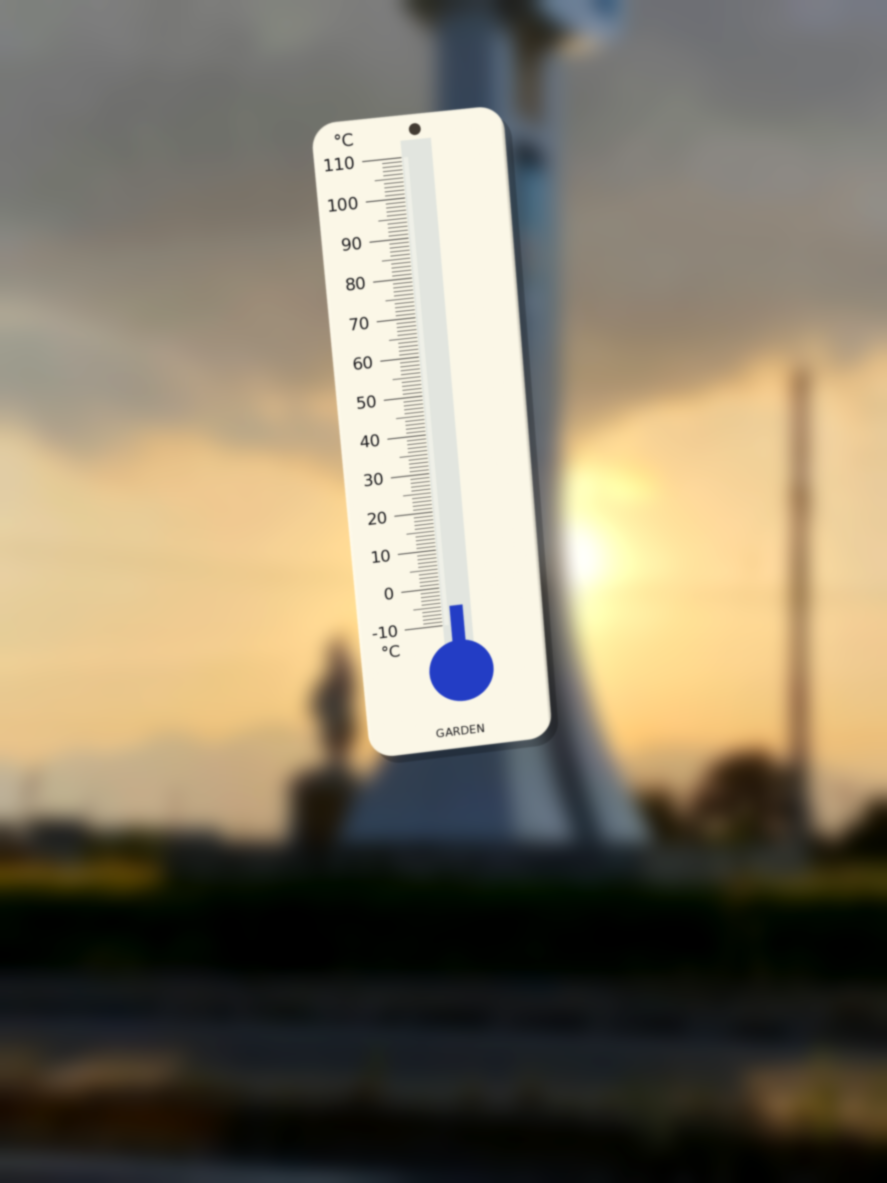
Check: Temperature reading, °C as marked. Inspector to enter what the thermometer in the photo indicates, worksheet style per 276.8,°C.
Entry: -5,°C
